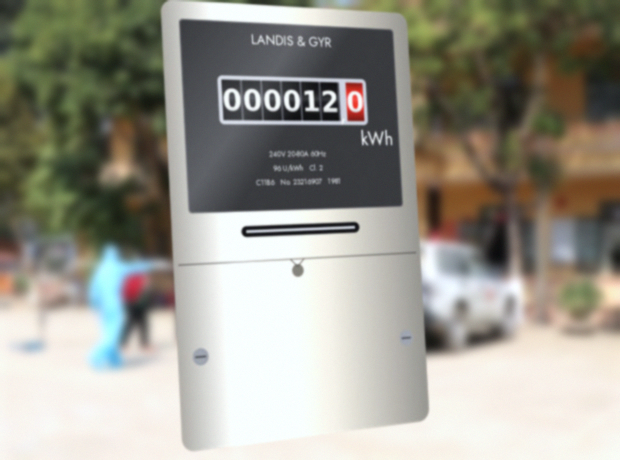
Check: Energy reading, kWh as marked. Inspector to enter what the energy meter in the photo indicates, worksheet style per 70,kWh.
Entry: 12.0,kWh
